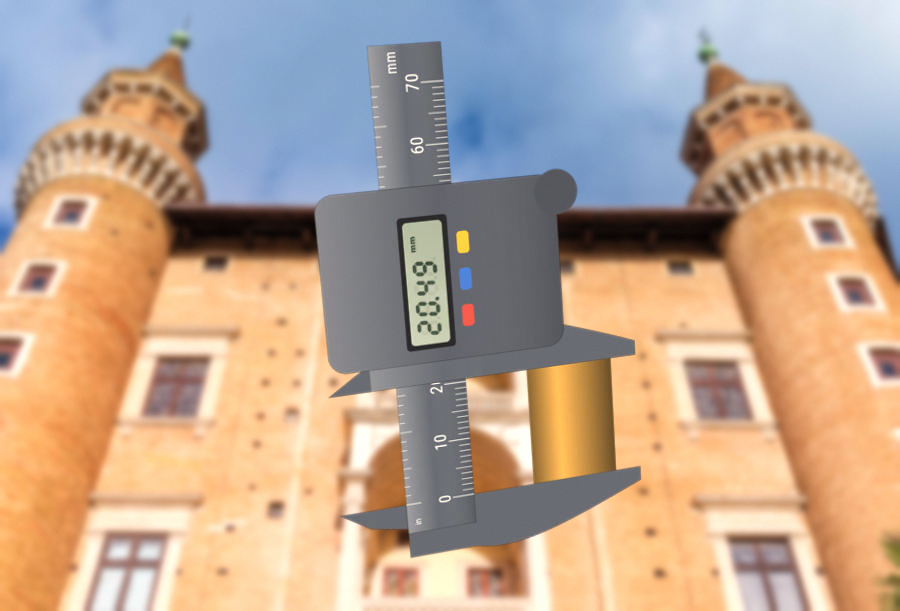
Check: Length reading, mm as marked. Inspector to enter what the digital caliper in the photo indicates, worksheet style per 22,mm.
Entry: 20.49,mm
